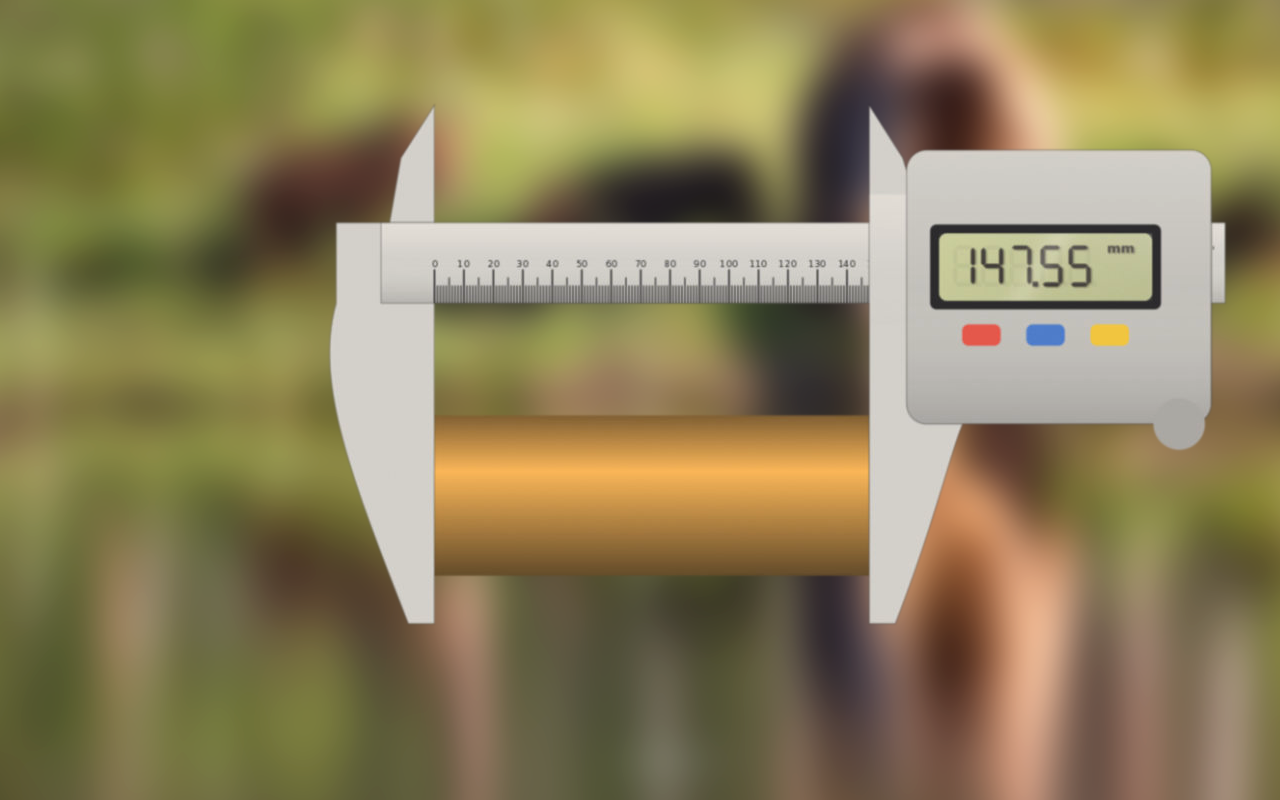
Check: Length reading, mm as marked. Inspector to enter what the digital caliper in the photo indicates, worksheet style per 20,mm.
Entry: 147.55,mm
